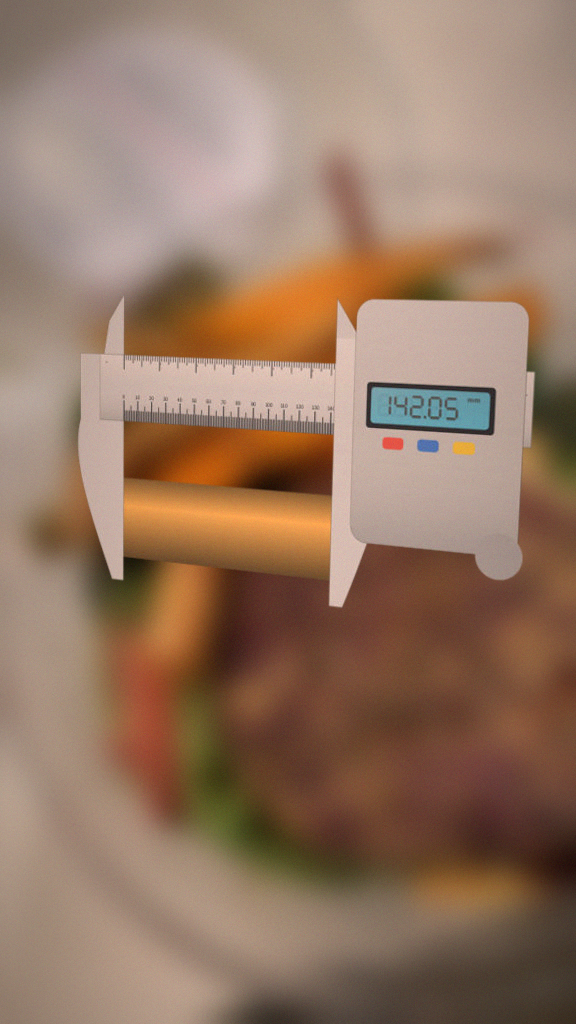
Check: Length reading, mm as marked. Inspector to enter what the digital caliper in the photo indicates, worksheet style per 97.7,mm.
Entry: 142.05,mm
